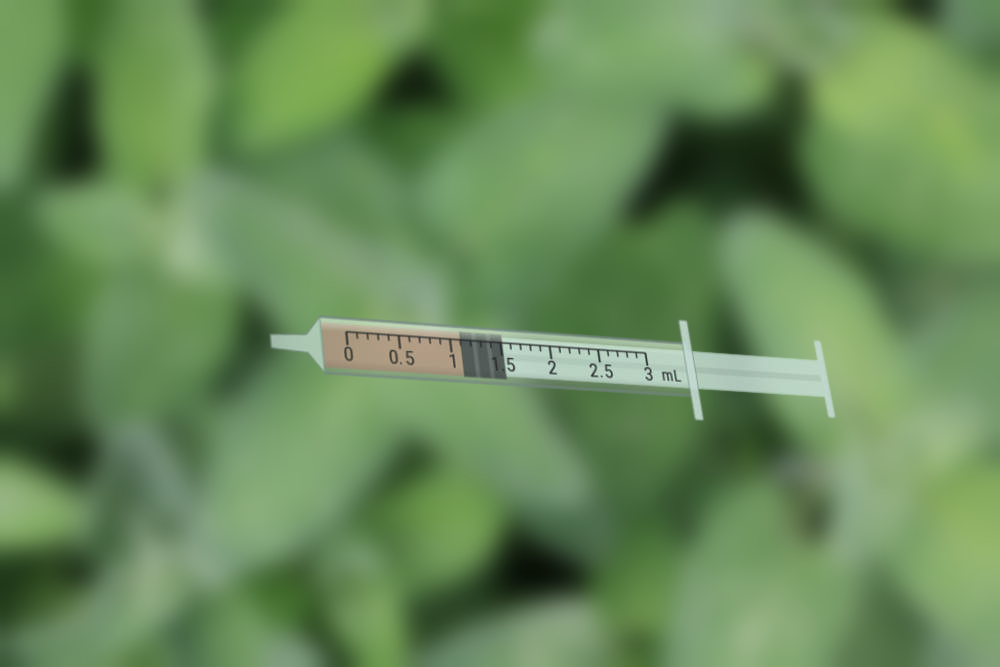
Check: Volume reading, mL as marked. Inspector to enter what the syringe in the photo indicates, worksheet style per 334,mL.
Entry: 1.1,mL
